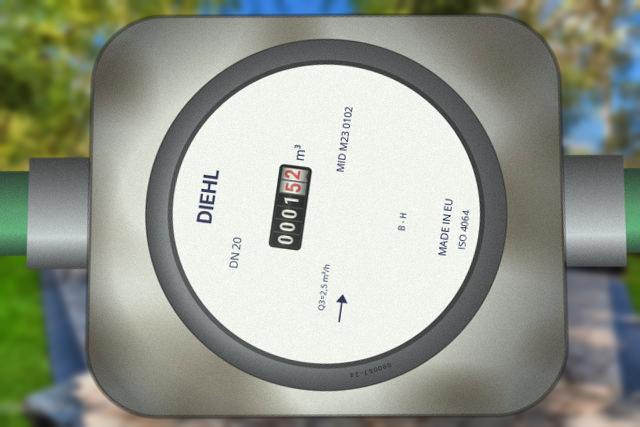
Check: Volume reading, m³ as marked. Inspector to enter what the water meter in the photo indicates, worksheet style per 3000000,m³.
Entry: 1.52,m³
